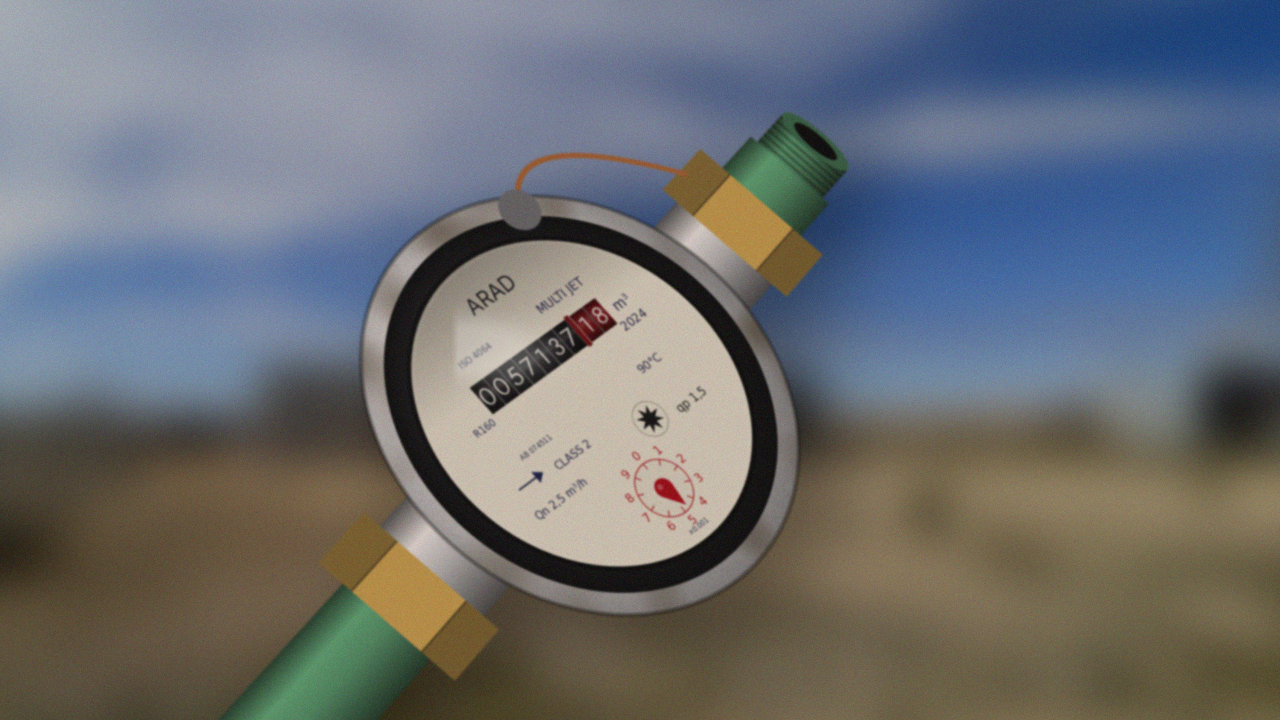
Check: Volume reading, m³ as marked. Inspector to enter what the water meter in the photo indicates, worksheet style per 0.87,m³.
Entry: 57137.184,m³
